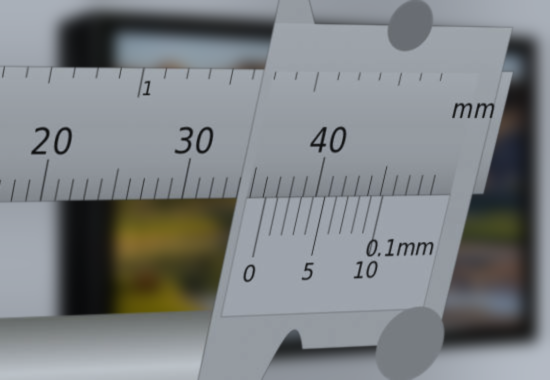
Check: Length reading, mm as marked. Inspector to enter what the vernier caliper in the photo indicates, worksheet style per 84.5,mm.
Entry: 36.2,mm
